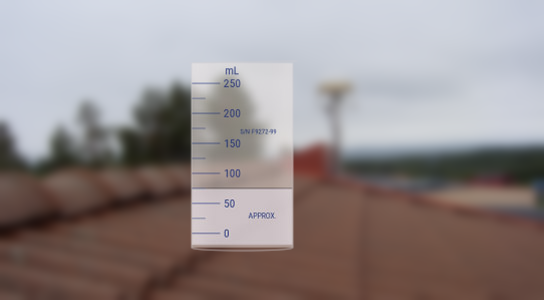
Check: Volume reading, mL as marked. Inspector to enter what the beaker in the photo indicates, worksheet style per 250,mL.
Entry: 75,mL
